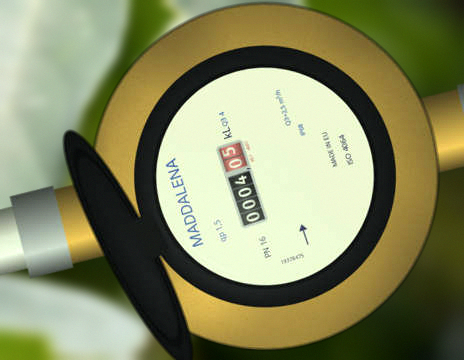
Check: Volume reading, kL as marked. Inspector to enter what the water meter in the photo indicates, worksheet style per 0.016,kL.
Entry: 4.05,kL
